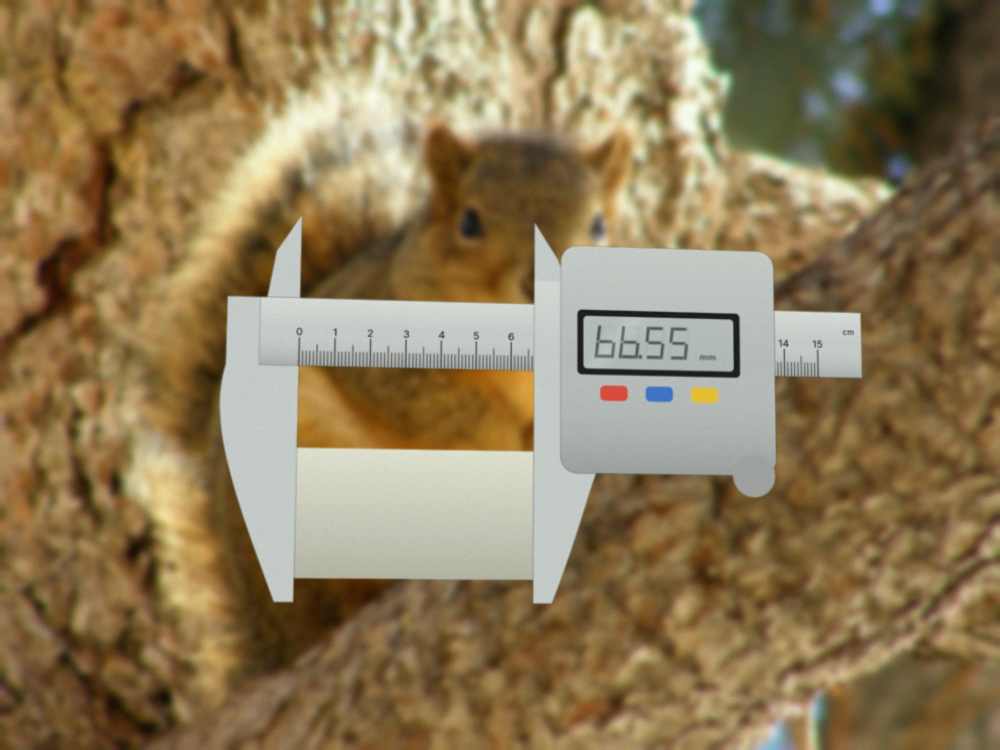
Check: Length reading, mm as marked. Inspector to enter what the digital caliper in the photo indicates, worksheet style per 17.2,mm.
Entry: 66.55,mm
